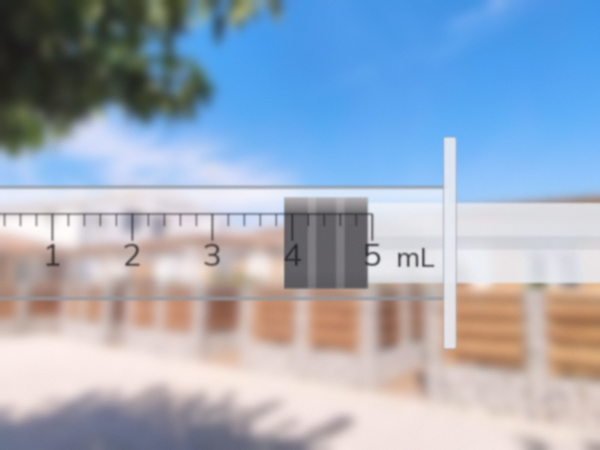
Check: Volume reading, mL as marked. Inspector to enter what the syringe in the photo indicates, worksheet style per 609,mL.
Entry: 3.9,mL
